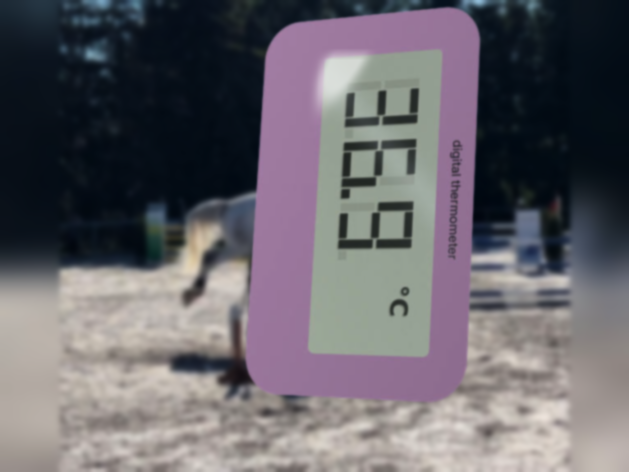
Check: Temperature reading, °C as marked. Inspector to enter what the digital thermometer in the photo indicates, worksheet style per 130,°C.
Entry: 36.9,°C
